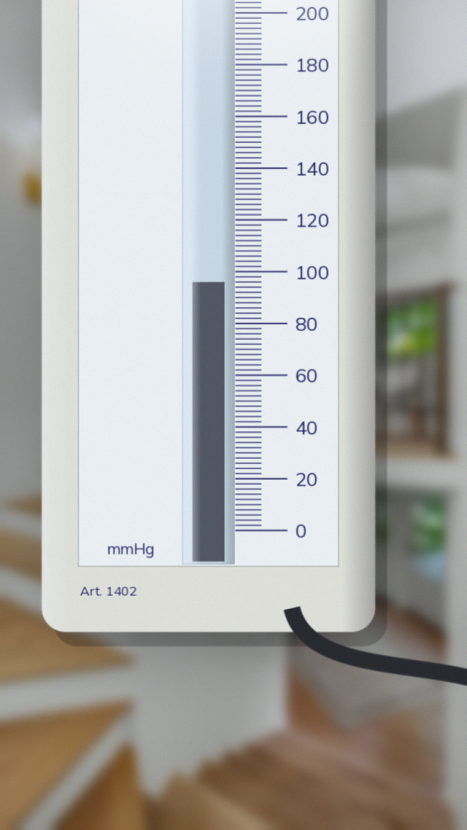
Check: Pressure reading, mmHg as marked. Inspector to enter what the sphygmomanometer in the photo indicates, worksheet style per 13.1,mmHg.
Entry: 96,mmHg
